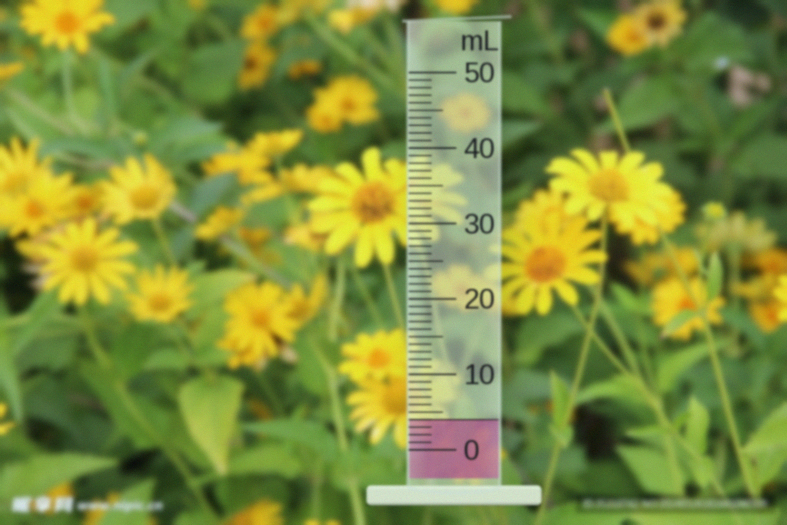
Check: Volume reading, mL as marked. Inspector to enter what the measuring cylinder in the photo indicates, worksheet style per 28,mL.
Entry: 4,mL
